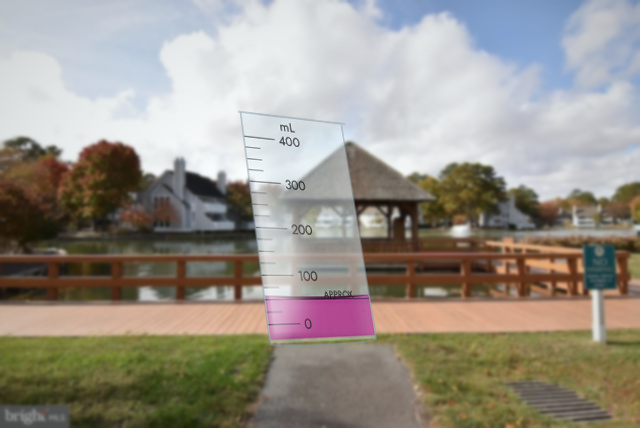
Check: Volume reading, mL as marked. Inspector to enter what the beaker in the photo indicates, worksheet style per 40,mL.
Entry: 50,mL
